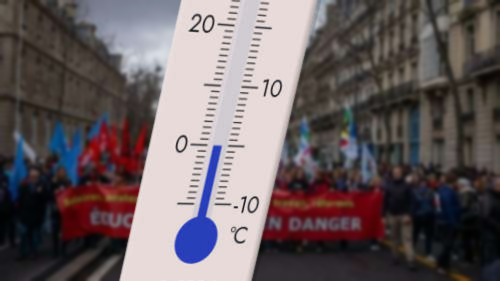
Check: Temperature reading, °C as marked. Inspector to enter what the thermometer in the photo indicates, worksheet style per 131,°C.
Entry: 0,°C
